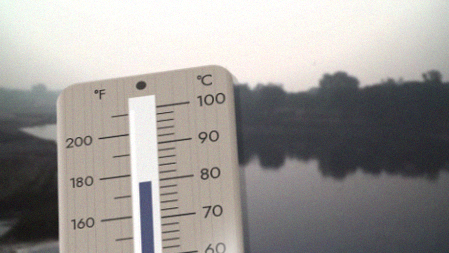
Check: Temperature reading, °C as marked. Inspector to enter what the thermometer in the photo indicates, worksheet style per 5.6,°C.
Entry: 80,°C
